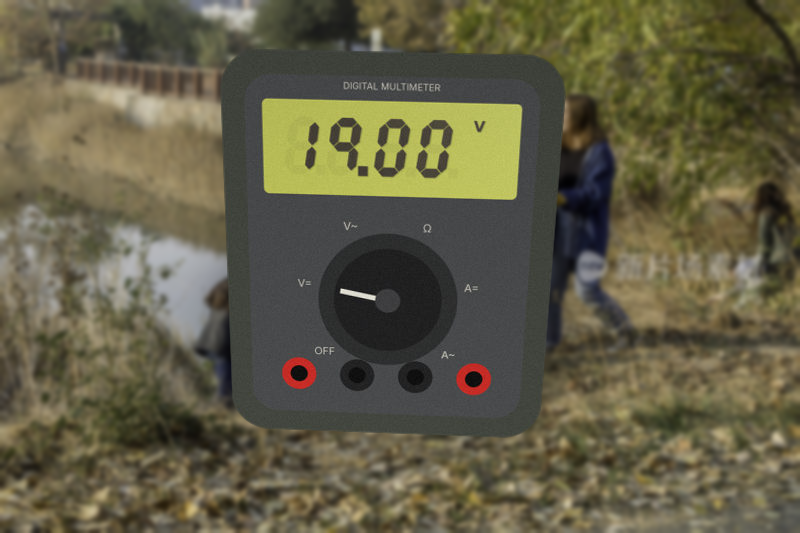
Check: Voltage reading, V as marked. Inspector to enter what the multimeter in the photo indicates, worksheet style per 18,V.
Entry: 19.00,V
